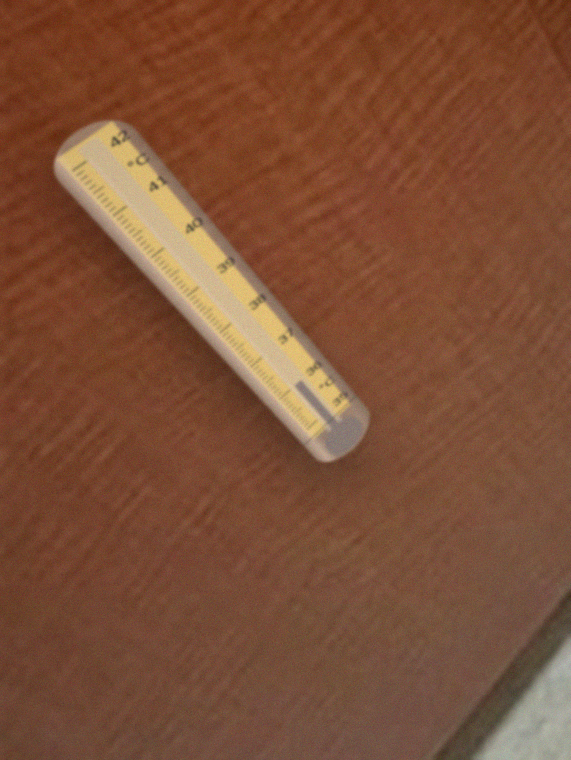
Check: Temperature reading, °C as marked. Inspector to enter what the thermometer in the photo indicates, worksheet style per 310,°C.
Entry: 36,°C
